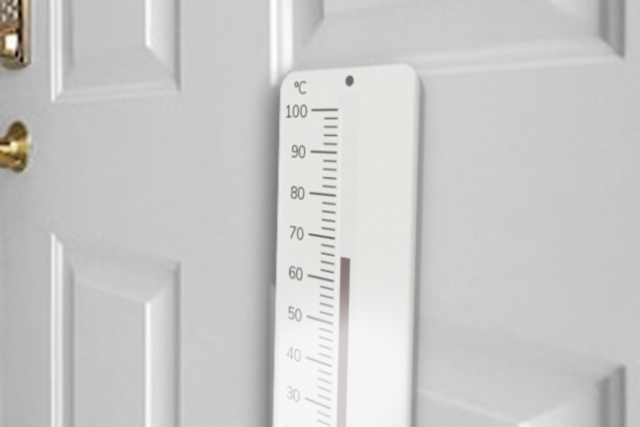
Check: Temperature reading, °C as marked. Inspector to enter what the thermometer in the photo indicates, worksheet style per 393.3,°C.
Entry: 66,°C
